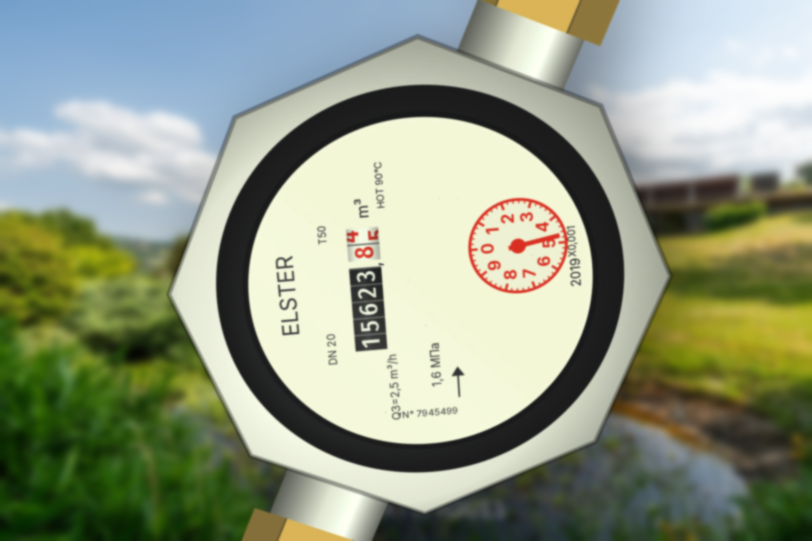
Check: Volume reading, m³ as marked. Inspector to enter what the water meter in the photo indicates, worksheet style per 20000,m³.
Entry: 15623.844,m³
